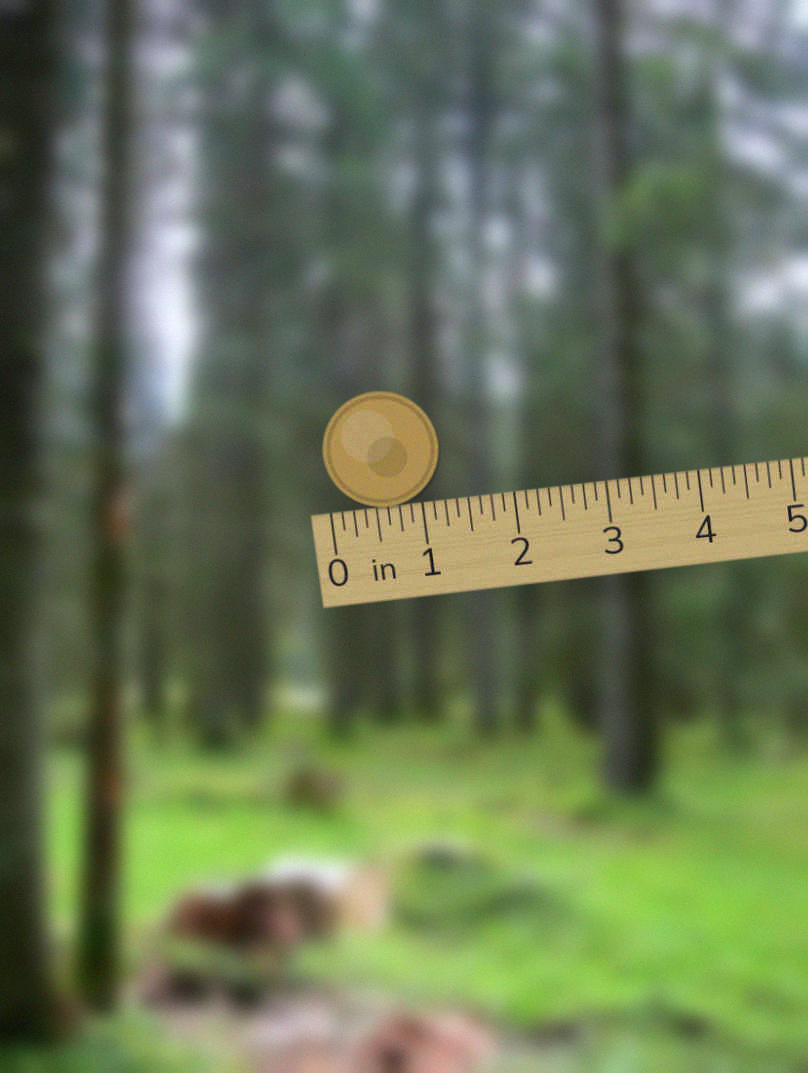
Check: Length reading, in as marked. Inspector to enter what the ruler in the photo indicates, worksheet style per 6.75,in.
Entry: 1.25,in
